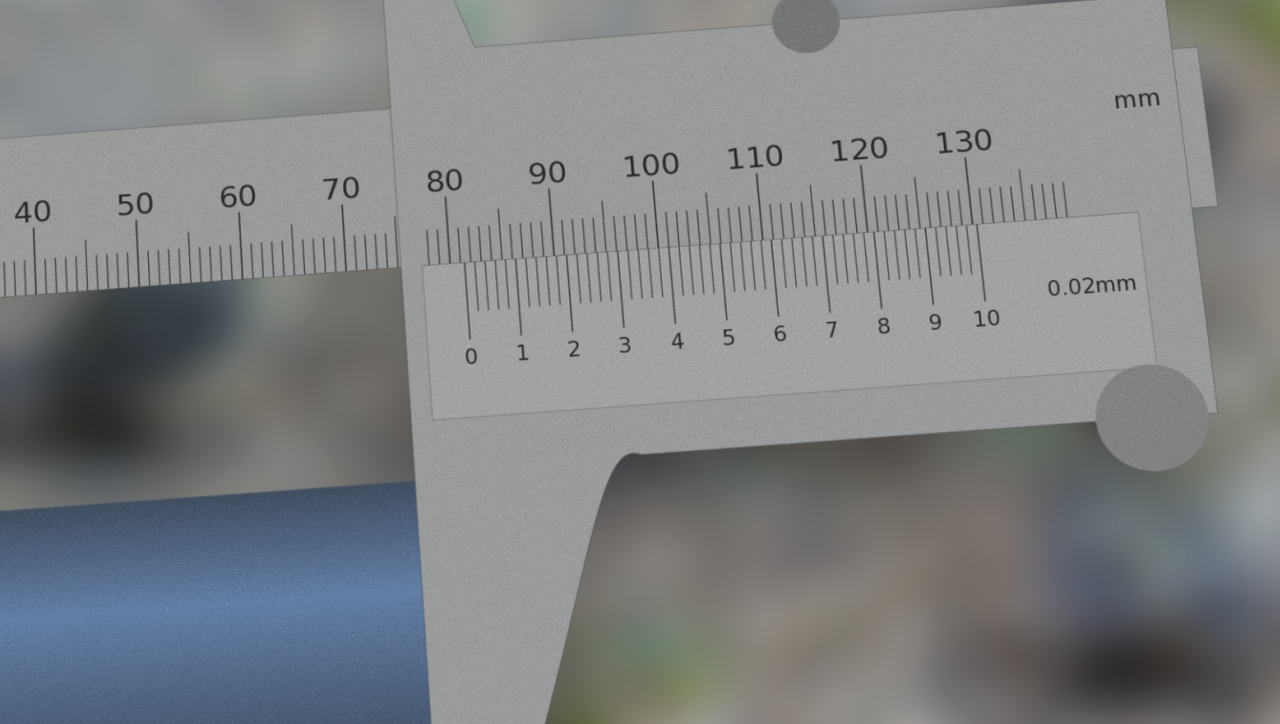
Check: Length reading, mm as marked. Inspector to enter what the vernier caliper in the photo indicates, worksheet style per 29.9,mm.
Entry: 81.4,mm
